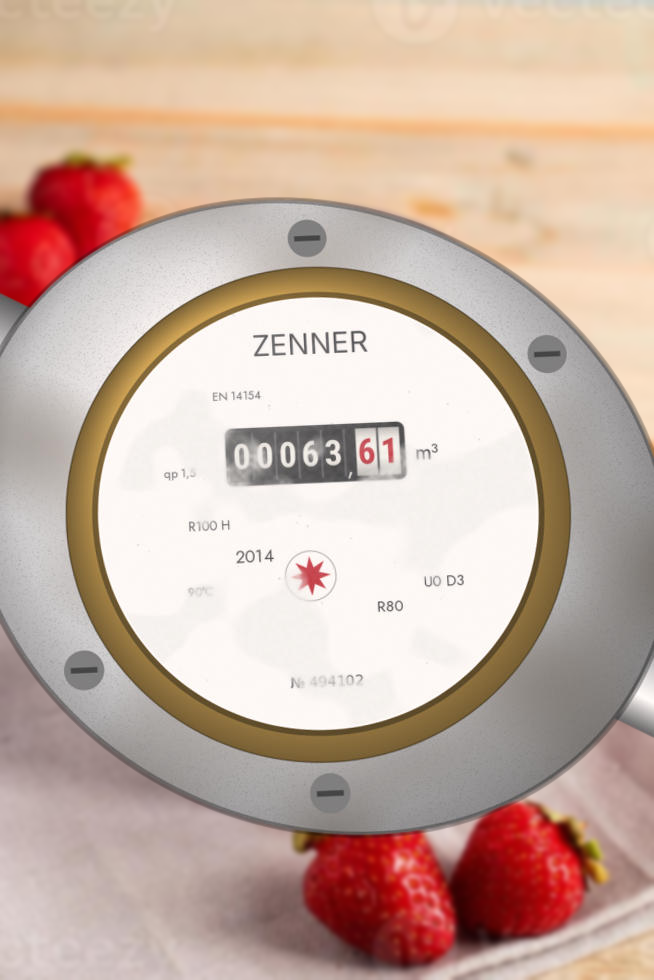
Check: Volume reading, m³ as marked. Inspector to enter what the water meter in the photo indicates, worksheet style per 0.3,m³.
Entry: 63.61,m³
